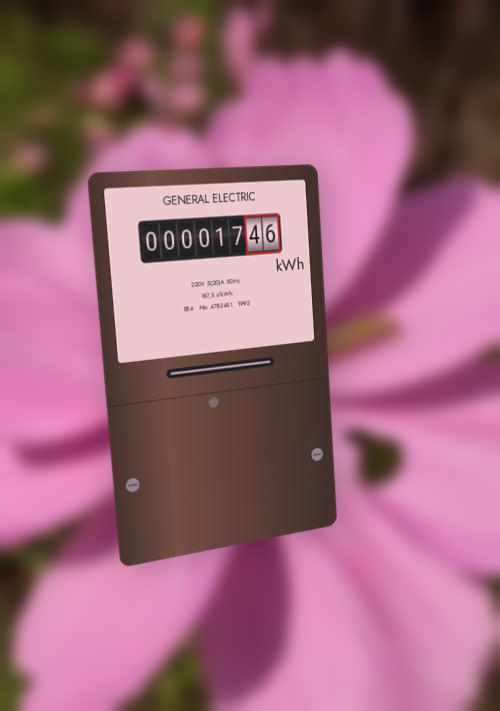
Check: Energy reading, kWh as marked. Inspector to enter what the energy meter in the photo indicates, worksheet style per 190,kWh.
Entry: 17.46,kWh
